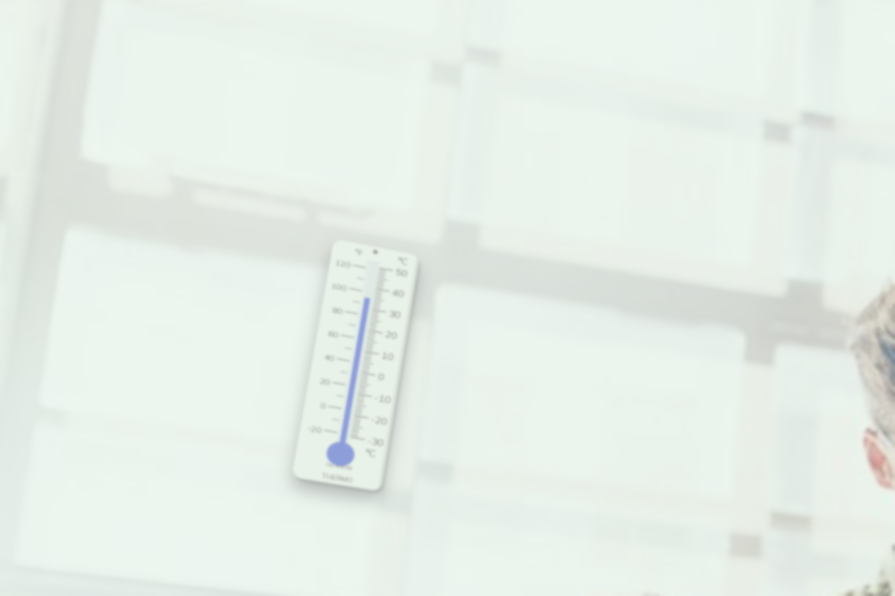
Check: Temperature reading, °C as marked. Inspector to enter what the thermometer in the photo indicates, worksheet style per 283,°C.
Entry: 35,°C
